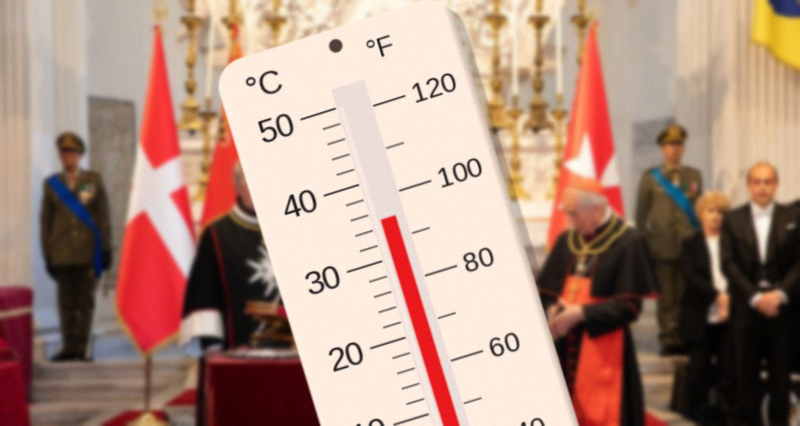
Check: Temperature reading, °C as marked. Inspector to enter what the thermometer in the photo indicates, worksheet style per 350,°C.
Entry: 35,°C
